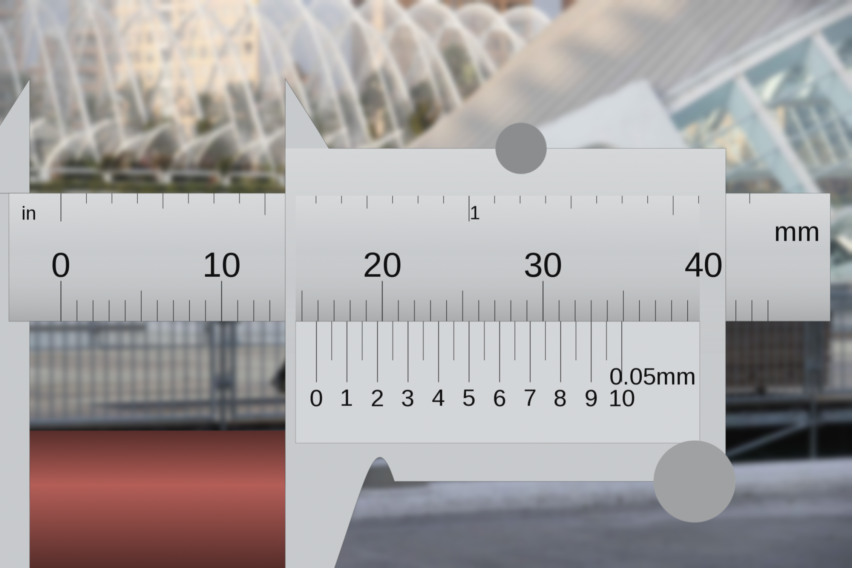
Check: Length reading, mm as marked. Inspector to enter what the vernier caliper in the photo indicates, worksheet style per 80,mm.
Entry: 15.9,mm
